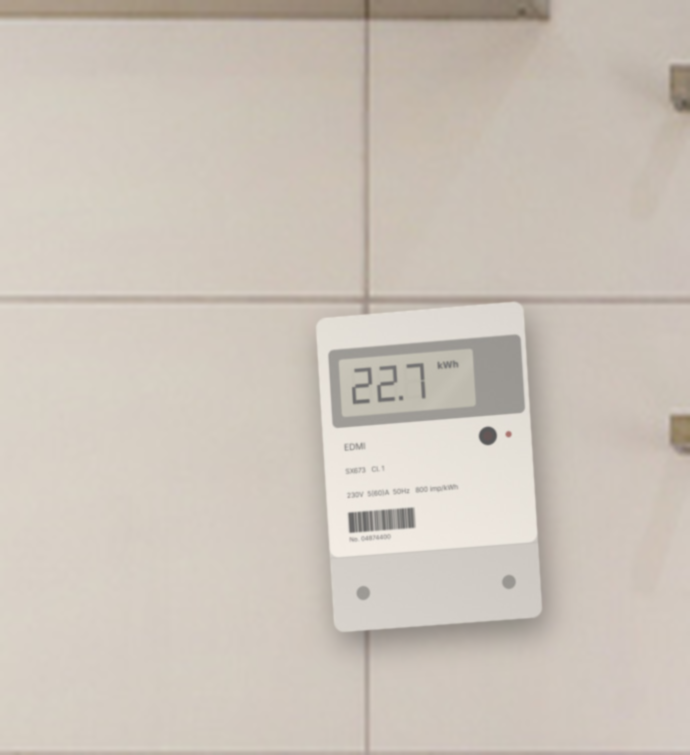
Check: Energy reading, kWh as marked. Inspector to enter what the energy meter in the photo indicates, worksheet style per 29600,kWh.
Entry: 22.7,kWh
